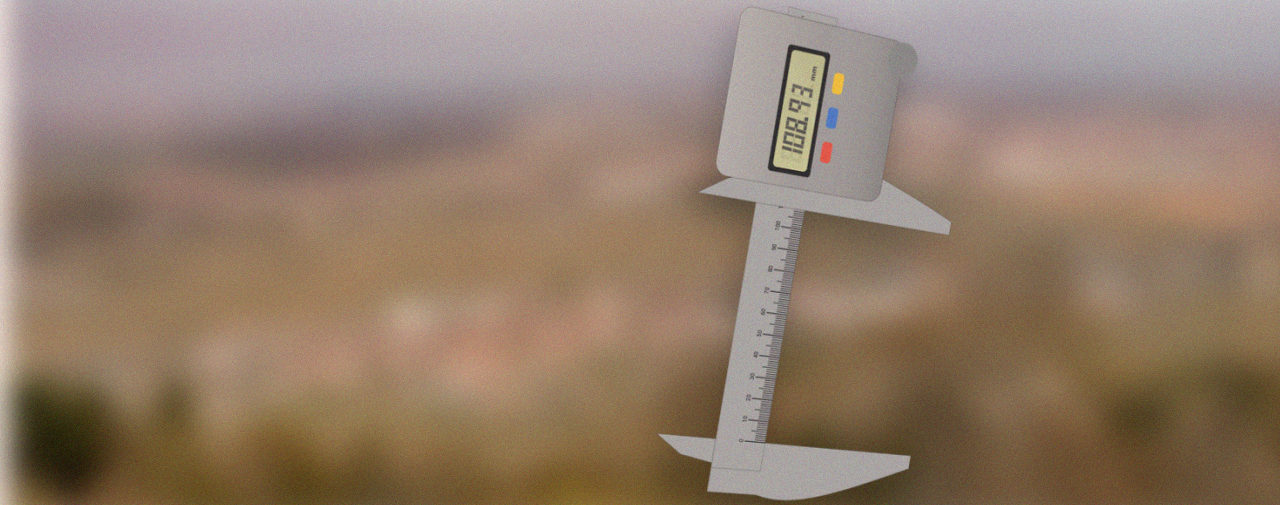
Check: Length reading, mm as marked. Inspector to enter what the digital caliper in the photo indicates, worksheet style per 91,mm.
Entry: 108.93,mm
